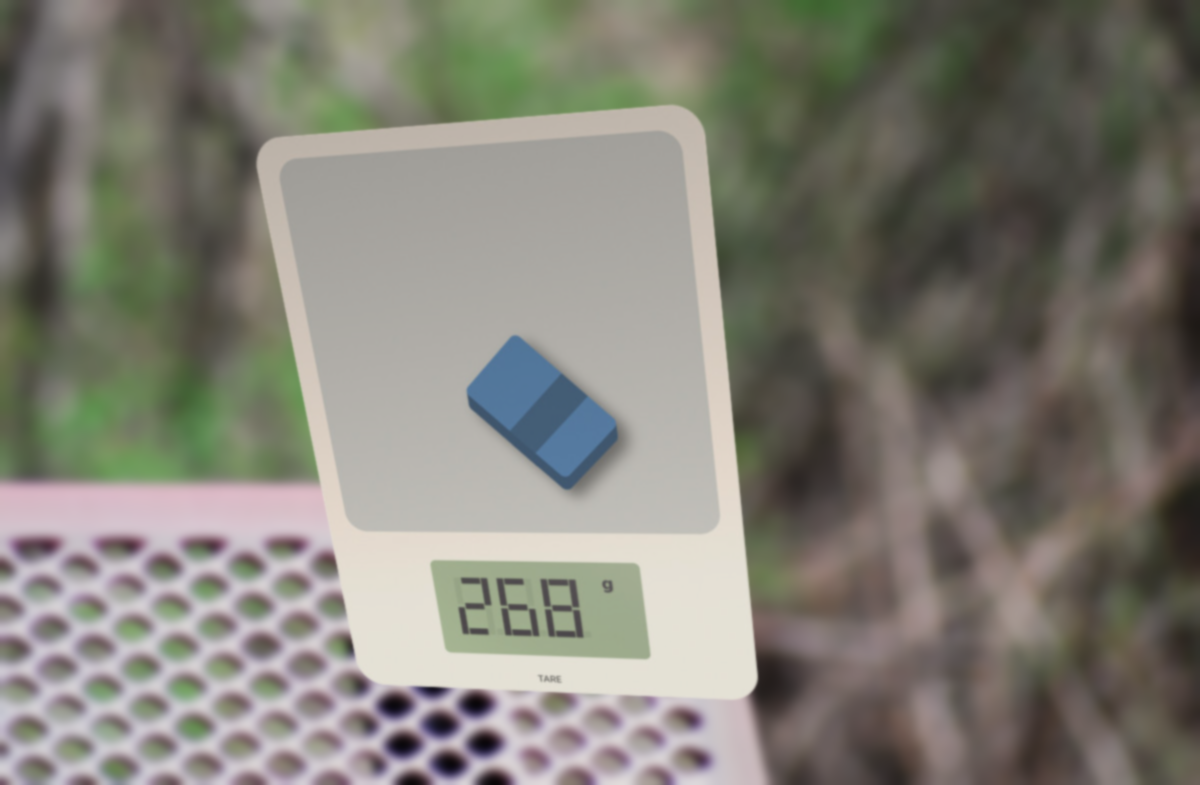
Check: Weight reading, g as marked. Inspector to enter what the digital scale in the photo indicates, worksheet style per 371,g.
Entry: 268,g
